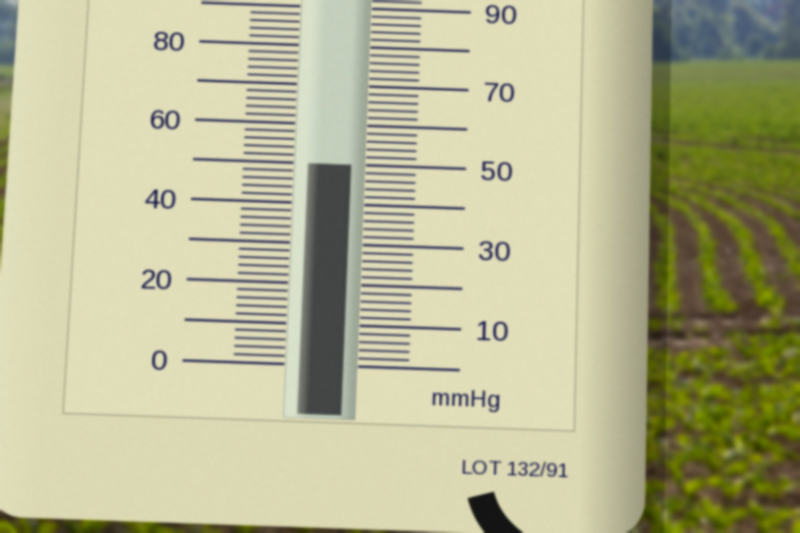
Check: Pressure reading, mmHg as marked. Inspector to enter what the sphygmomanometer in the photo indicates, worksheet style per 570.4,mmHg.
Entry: 50,mmHg
